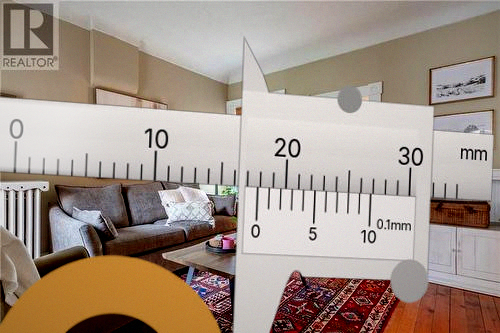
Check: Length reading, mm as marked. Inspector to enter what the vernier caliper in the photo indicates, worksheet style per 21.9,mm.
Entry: 17.8,mm
